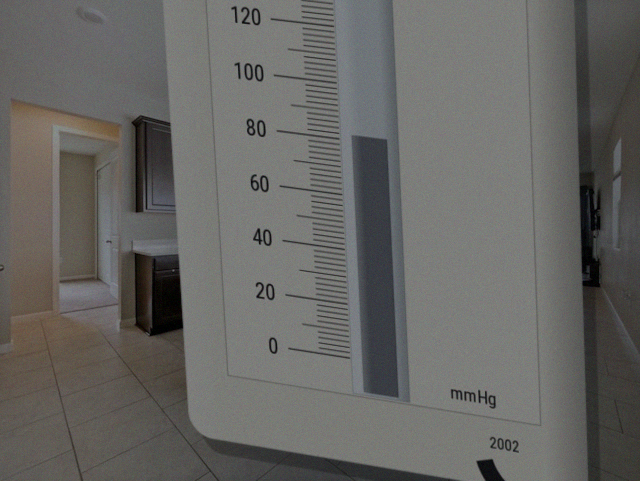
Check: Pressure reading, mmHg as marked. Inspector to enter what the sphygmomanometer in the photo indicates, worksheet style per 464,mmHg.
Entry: 82,mmHg
